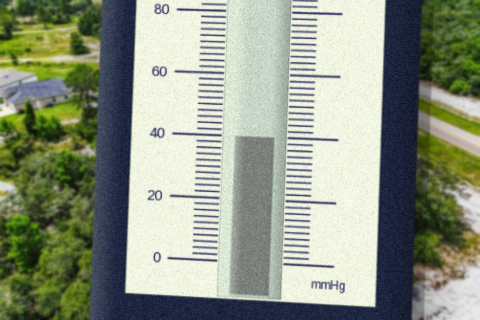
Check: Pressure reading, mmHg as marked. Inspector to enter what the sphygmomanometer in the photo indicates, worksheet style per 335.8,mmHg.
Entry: 40,mmHg
